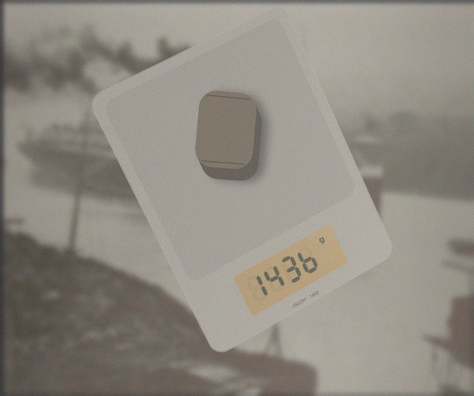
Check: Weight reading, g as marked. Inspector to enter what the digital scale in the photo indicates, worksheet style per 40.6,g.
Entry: 1436,g
